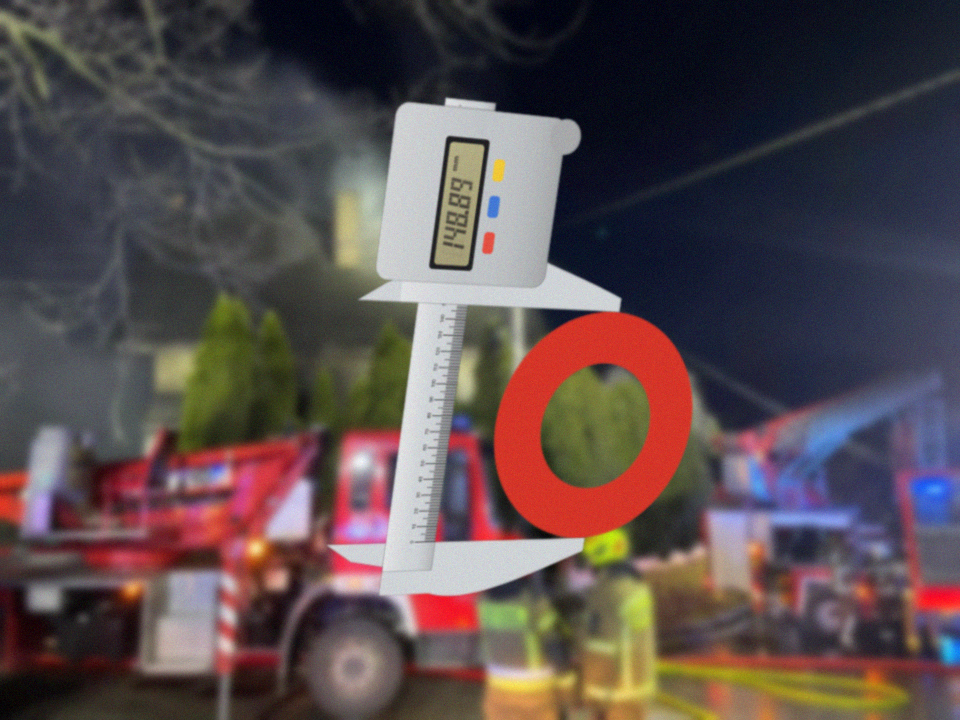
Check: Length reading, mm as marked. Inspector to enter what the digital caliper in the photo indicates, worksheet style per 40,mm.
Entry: 148.89,mm
